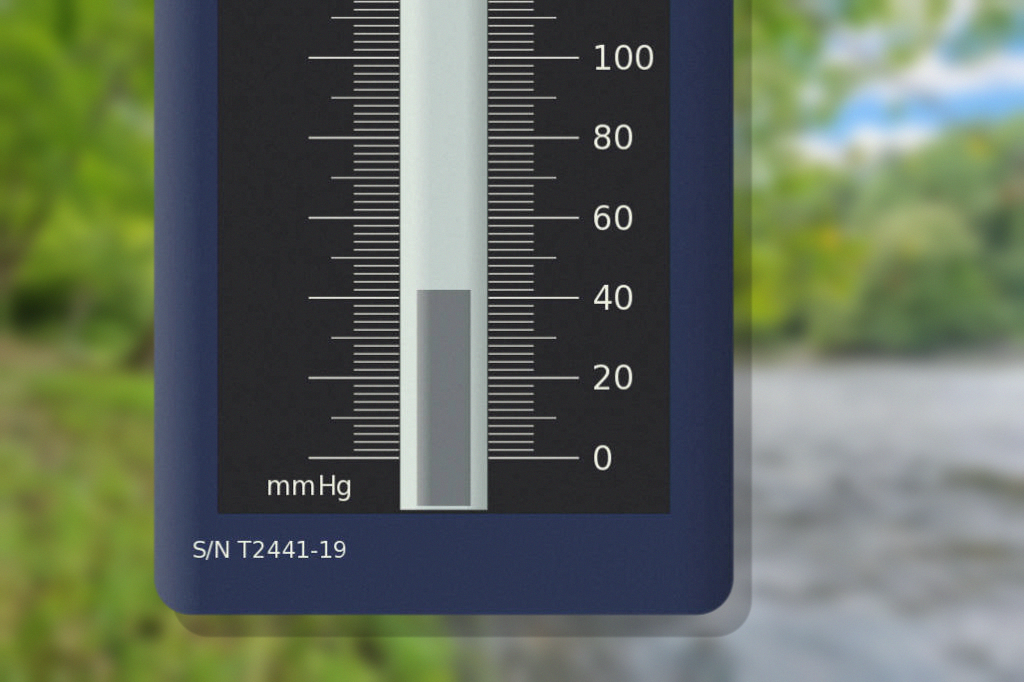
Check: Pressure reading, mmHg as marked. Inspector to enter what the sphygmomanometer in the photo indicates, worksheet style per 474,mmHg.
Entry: 42,mmHg
